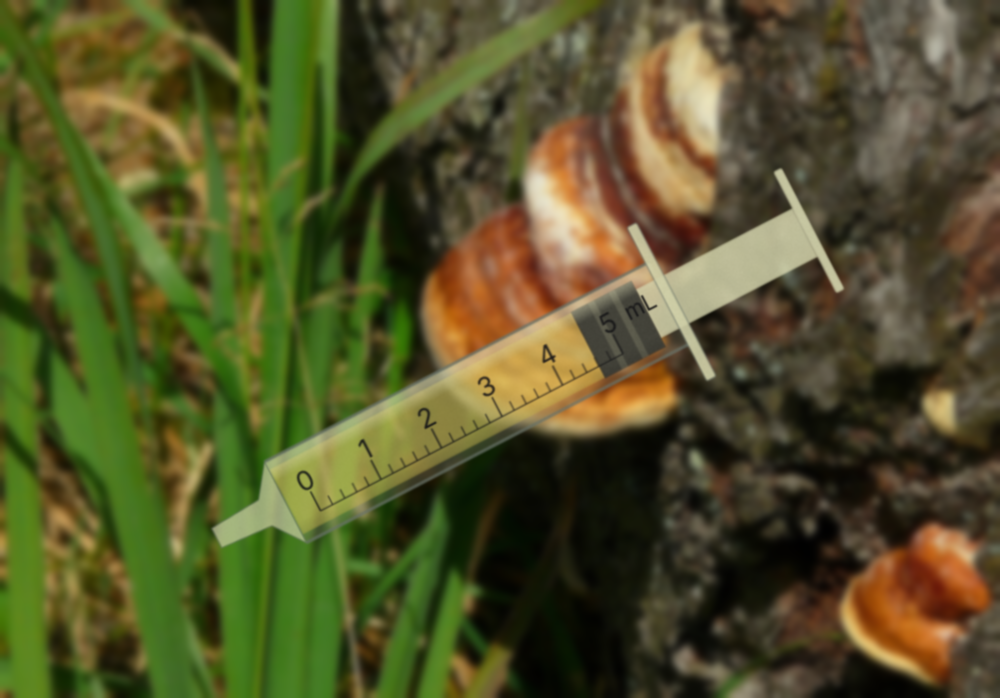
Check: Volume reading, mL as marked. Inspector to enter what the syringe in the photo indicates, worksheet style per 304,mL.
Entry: 4.6,mL
